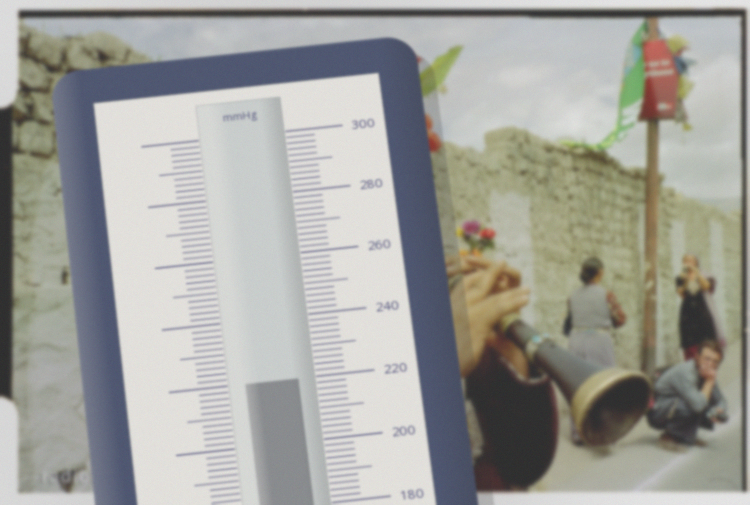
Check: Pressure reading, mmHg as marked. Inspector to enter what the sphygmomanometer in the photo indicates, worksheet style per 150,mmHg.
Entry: 220,mmHg
